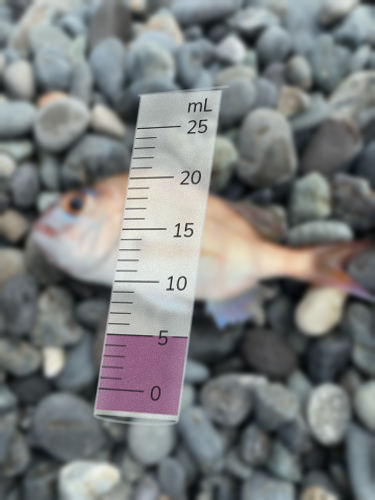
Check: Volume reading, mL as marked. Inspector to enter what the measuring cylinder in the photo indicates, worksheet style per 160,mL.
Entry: 5,mL
